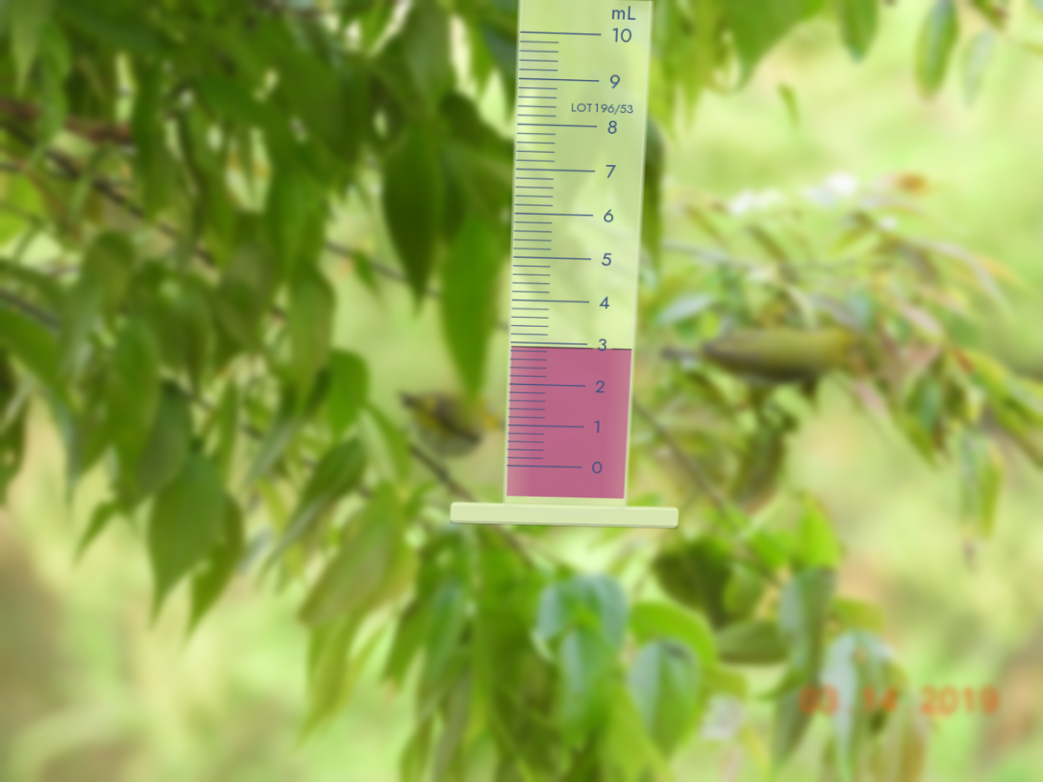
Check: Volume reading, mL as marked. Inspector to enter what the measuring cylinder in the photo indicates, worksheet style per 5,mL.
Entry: 2.9,mL
